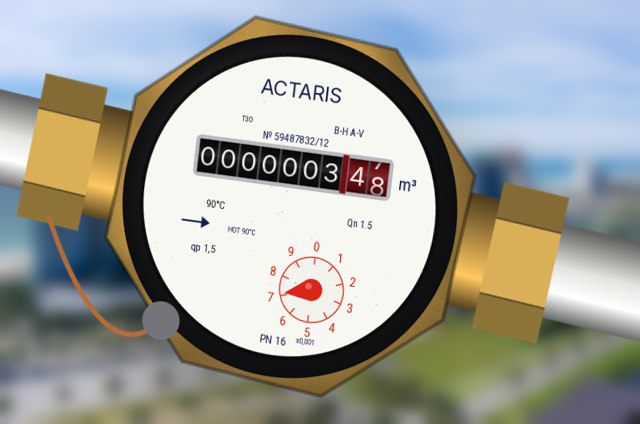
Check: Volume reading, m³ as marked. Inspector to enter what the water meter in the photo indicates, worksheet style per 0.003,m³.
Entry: 3.477,m³
